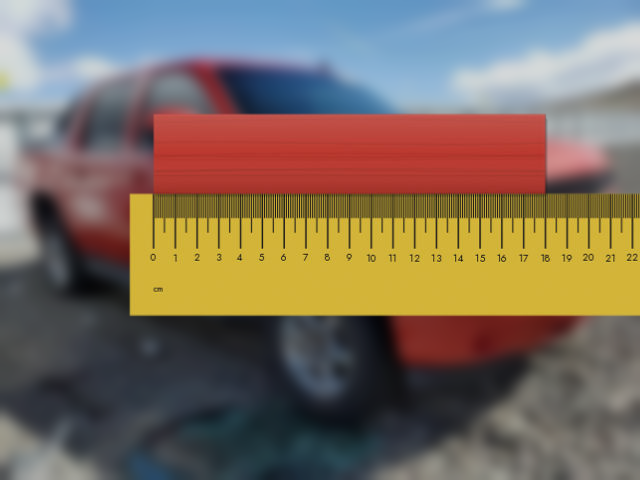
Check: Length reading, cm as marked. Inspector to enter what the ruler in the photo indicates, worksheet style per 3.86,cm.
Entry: 18,cm
